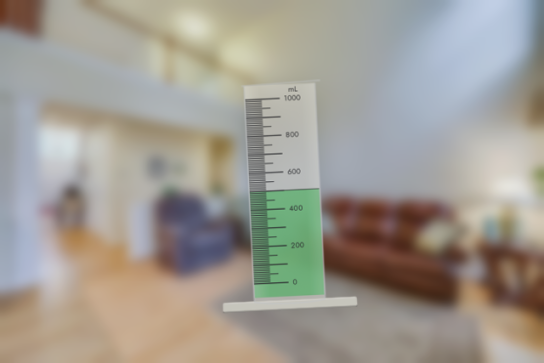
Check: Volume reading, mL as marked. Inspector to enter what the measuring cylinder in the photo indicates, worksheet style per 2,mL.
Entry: 500,mL
